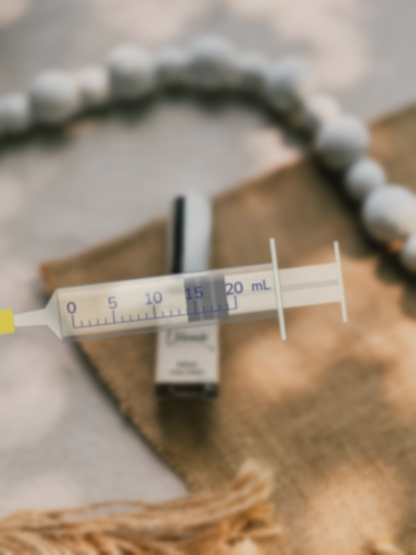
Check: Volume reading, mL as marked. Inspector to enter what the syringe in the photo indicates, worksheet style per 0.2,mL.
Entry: 14,mL
